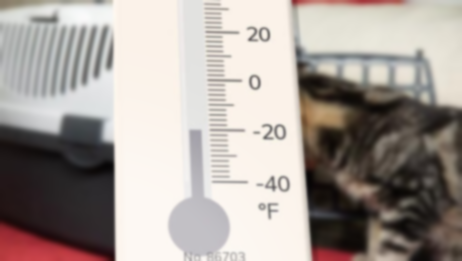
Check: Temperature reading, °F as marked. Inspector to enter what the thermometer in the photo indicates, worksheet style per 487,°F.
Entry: -20,°F
